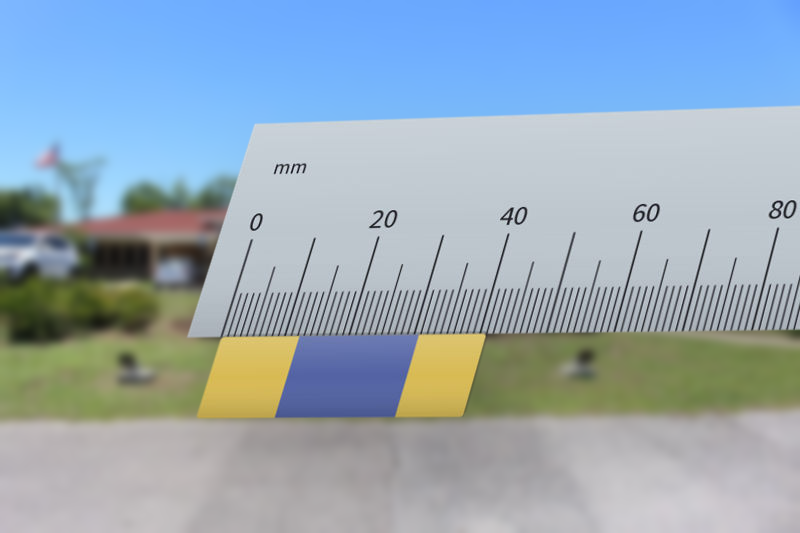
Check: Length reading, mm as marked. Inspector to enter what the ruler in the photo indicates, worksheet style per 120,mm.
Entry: 41,mm
